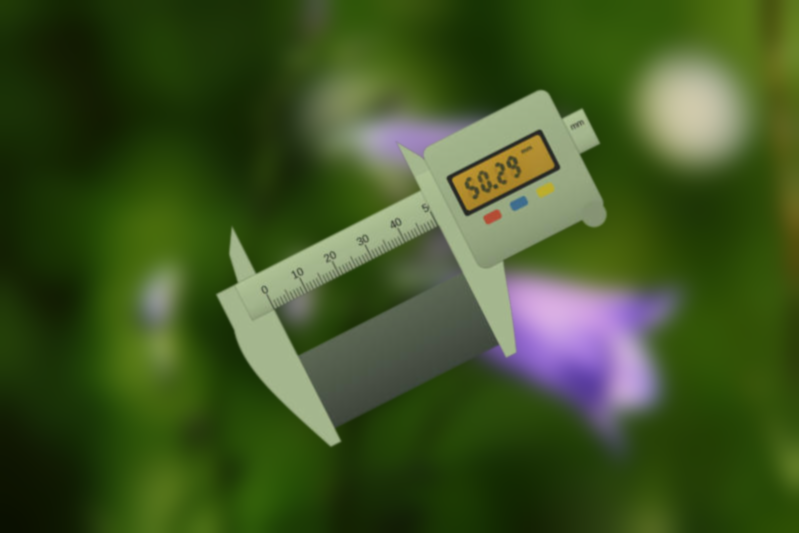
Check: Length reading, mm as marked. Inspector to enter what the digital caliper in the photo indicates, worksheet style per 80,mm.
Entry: 50.29,mm
